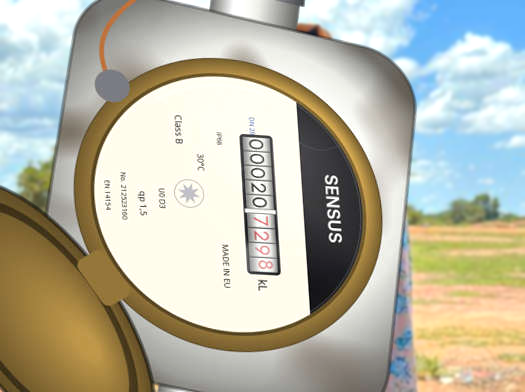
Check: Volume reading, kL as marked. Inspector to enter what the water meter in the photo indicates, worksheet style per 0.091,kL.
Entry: 20.7298,kL
